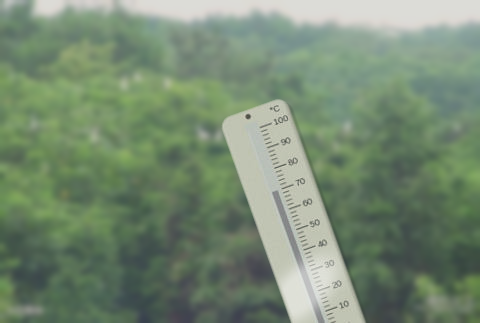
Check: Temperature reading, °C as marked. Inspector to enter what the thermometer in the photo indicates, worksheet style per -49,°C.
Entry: 70,°C
